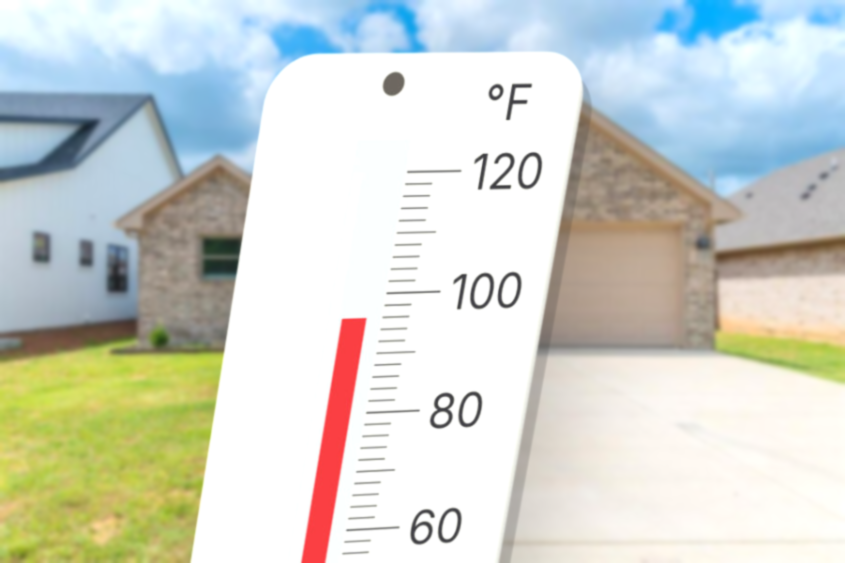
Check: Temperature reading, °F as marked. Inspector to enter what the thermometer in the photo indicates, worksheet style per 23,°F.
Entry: 96,°F
